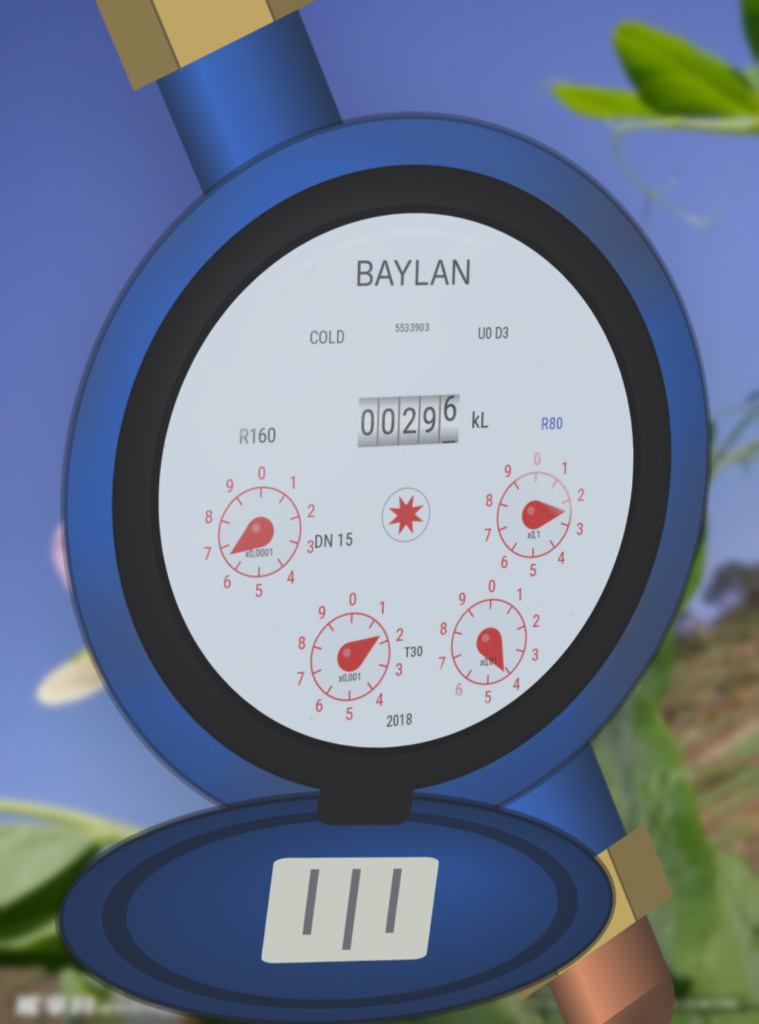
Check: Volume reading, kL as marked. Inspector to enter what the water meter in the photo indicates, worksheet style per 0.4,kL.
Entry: 296.2416,kL
